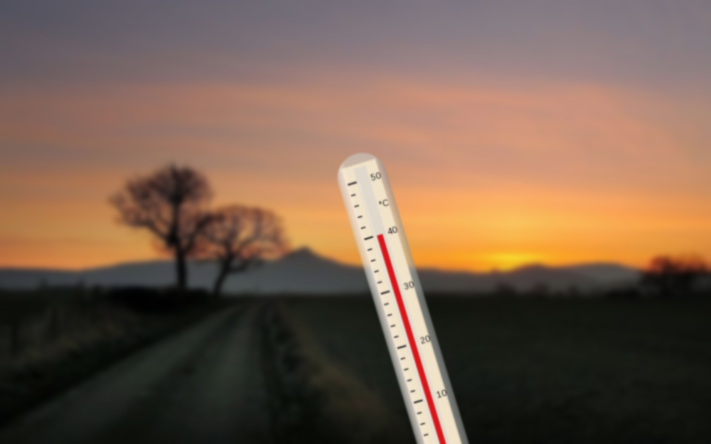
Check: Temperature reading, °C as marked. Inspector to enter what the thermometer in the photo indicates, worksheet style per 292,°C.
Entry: 40,°C
